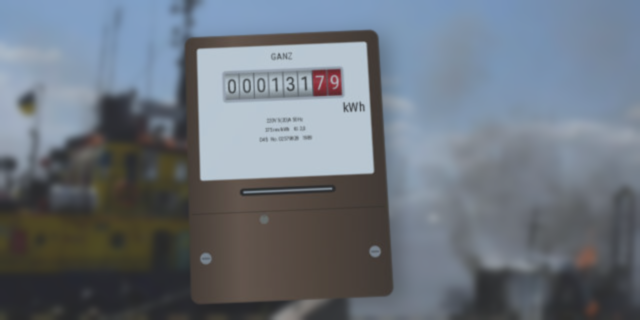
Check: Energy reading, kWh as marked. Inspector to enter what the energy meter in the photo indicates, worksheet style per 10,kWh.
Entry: 131.79,kWh
